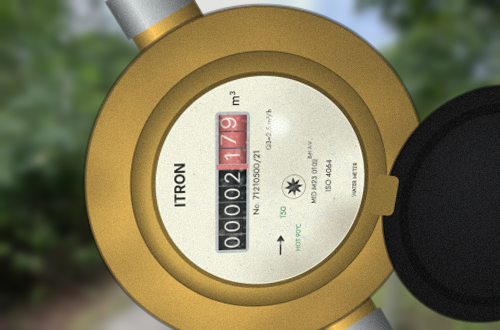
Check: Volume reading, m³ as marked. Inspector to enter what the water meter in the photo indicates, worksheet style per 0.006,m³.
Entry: 2.179,m³
